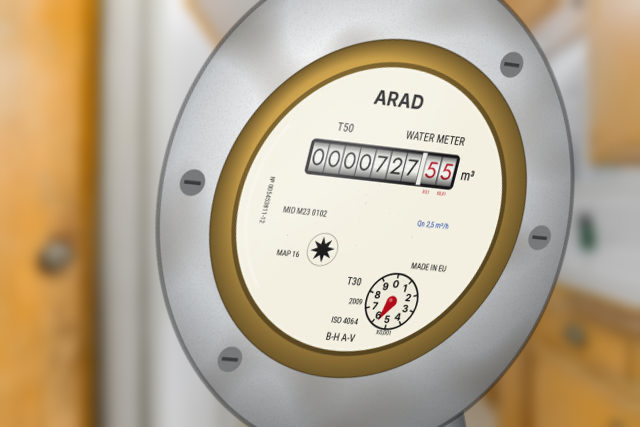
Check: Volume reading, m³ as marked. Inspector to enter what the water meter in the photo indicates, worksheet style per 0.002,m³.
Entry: 727.555,m³
